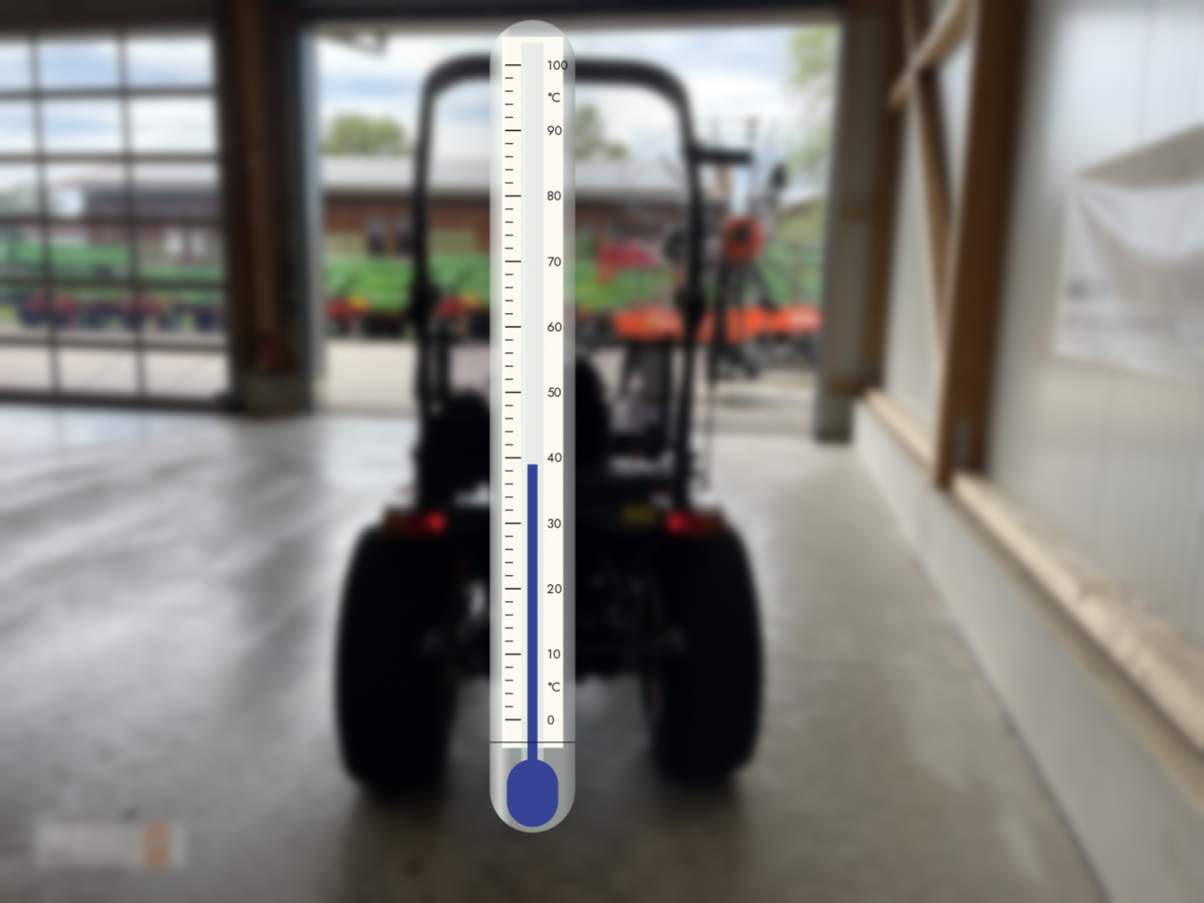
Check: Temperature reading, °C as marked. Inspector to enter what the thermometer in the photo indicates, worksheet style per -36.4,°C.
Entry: 39,°C
